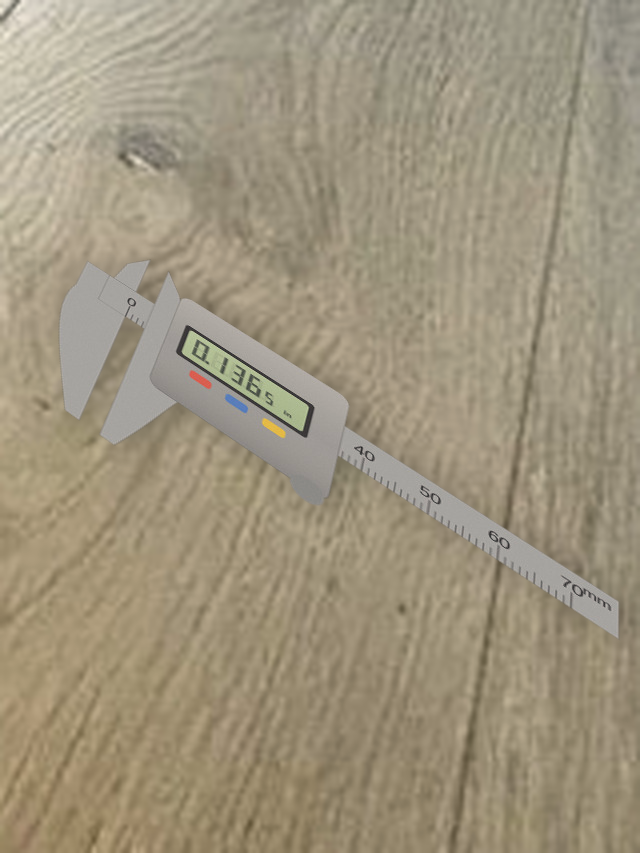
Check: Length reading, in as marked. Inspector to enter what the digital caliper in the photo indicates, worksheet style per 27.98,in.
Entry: 0.1365,in
